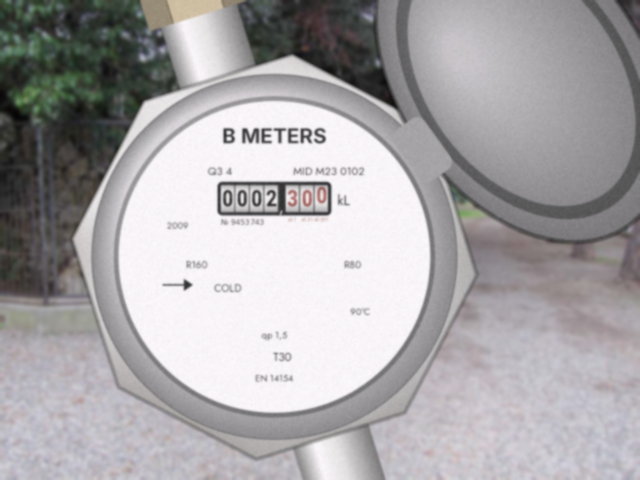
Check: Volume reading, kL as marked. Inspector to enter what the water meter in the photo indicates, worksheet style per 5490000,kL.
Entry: 2.300,kL
